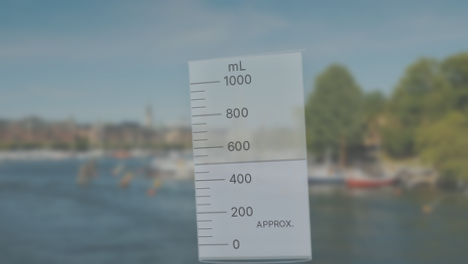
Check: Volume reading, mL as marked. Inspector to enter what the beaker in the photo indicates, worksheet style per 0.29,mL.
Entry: 500,mL
